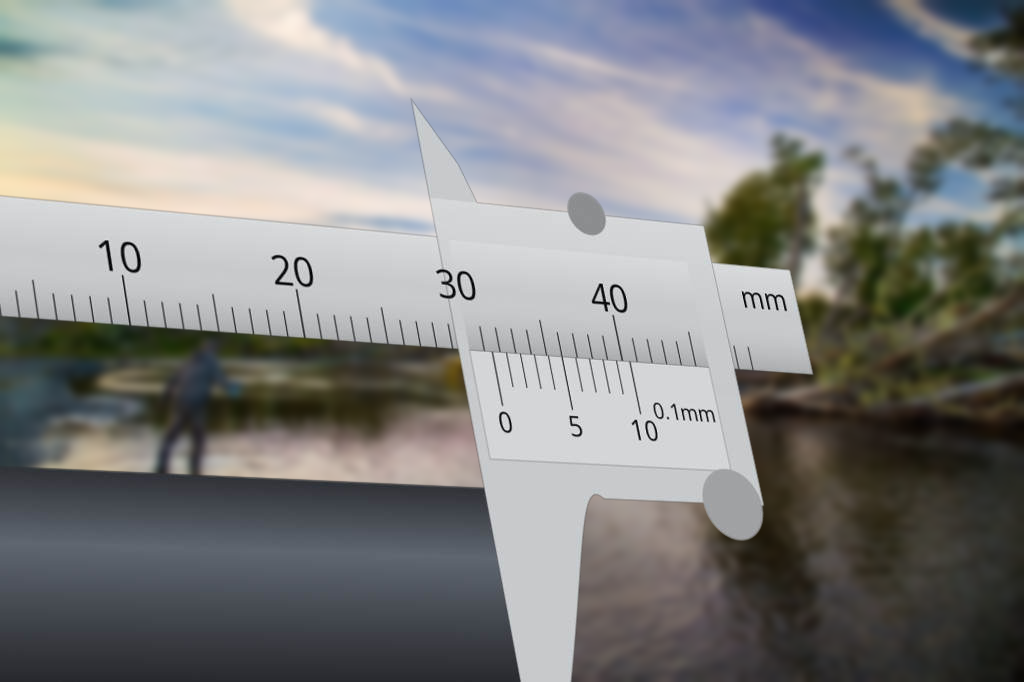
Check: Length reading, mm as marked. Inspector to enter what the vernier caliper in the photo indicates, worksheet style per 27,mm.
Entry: 31.5,mm
